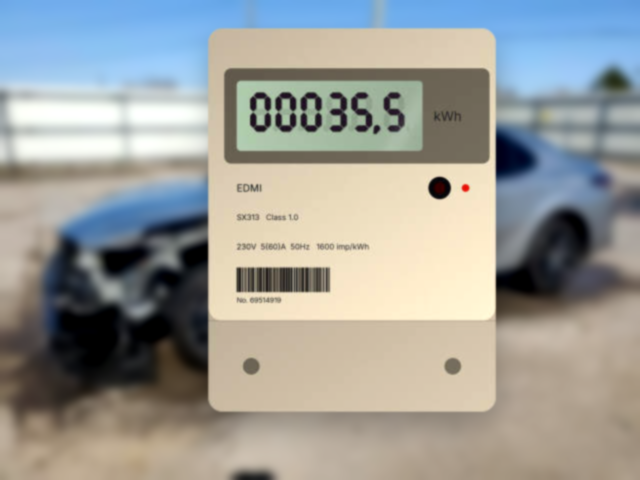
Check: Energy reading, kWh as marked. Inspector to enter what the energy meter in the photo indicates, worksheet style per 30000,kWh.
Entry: 35.5,kWh
